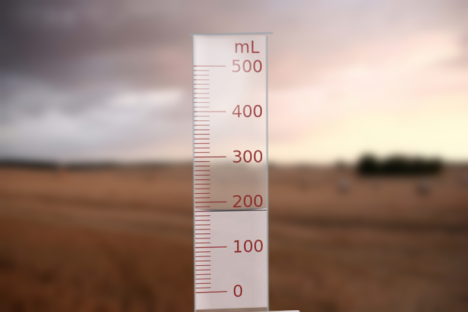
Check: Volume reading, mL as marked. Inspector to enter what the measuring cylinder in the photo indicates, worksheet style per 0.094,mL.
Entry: 180,mL
